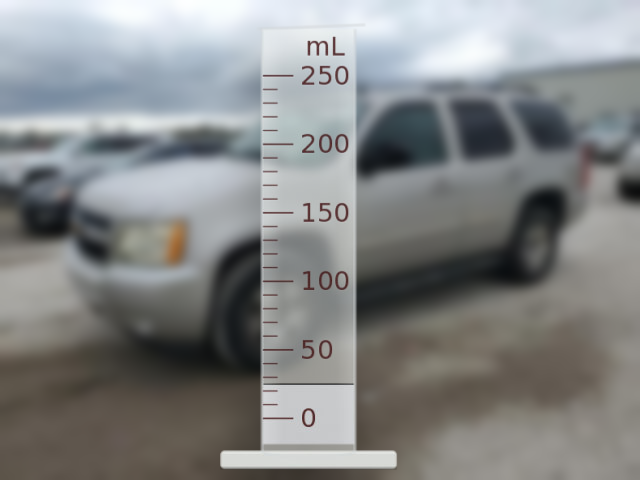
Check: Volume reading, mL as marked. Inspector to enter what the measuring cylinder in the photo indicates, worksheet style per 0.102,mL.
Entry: 25,mL
